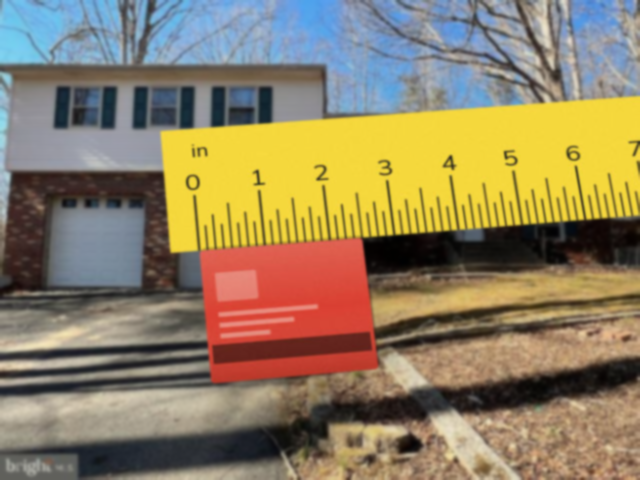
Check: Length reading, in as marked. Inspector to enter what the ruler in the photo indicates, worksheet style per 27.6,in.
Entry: 2.5,in
